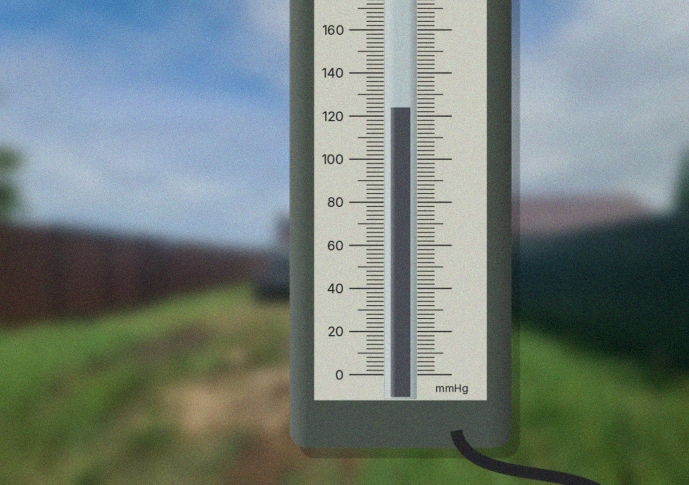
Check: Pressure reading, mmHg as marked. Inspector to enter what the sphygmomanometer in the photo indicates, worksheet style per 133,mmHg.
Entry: 124,mmHg
